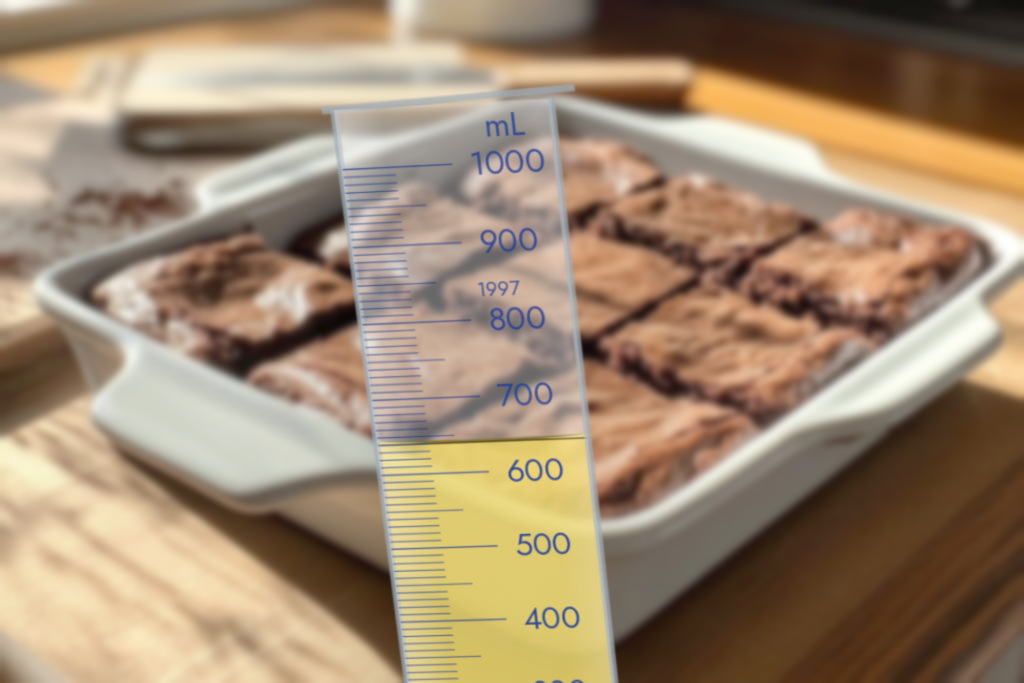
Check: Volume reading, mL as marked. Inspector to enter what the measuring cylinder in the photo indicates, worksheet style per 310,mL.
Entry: 640,mL
